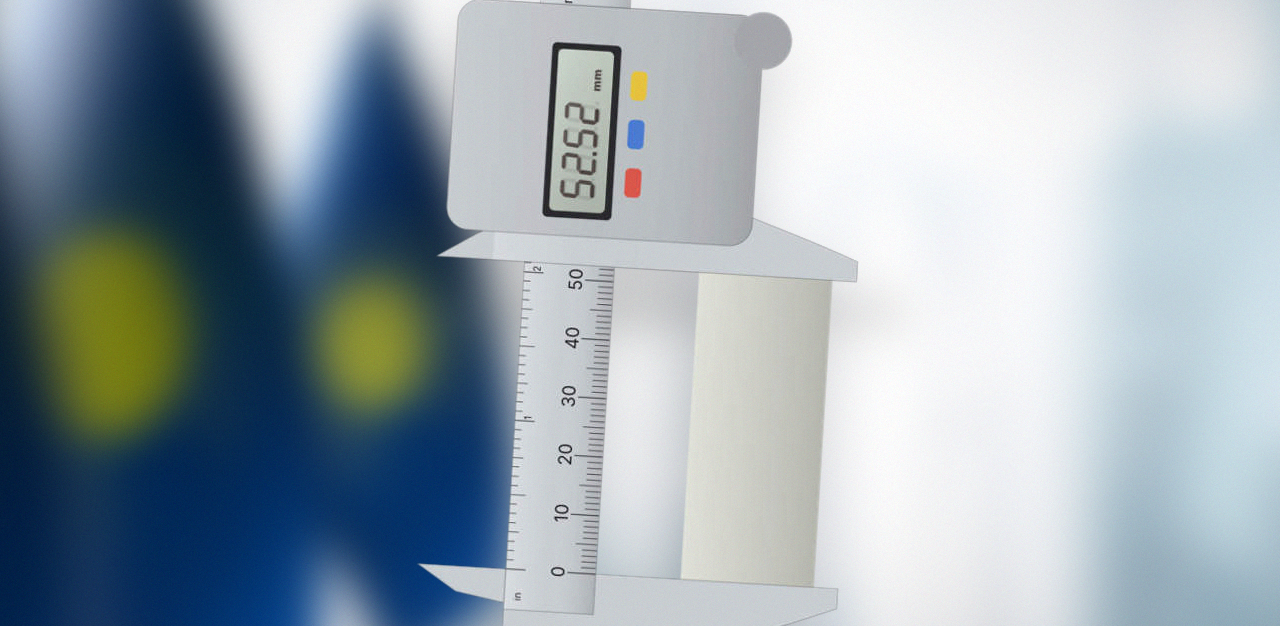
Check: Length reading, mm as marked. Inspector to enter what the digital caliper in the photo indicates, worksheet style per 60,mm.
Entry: 52.52,mm
